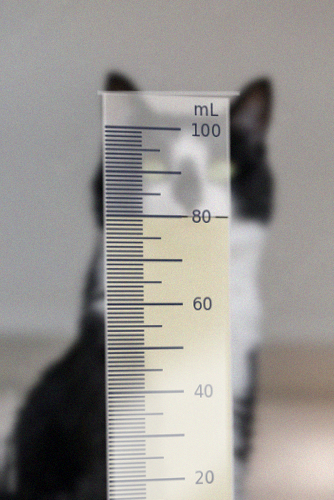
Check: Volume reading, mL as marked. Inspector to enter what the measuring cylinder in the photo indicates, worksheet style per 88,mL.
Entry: 80,mL
